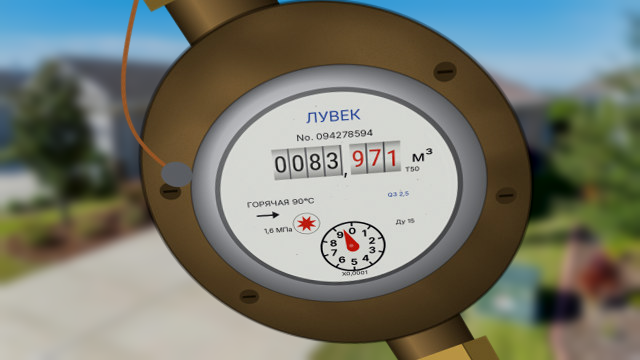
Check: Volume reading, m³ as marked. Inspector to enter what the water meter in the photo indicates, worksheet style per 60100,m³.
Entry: 83.9709,m³
